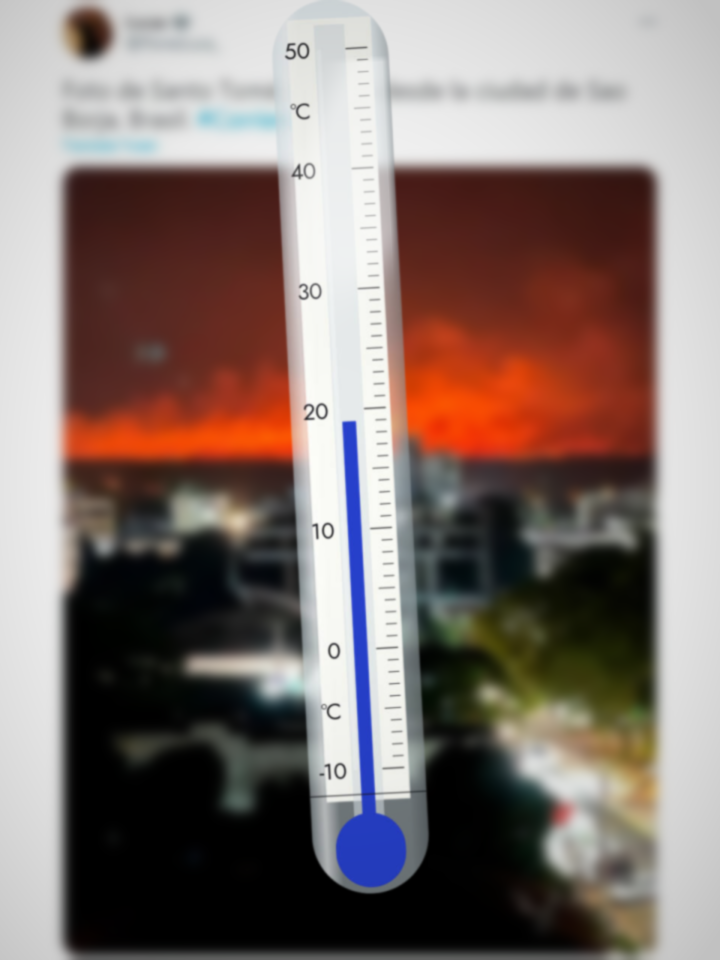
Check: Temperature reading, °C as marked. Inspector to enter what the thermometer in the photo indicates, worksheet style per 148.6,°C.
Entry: 19,°C
